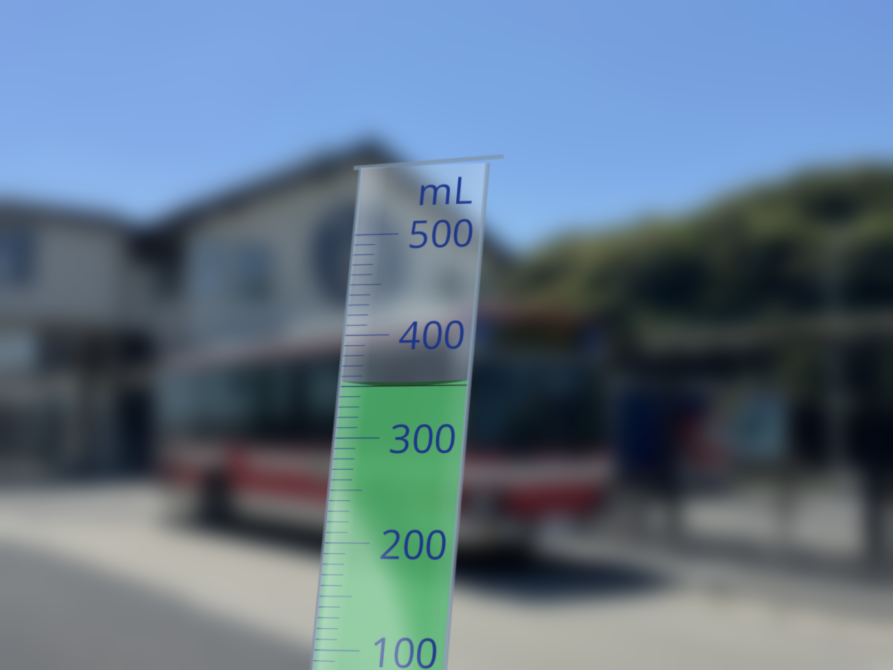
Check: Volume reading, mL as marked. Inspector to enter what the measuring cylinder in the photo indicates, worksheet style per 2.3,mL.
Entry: 350,mL
